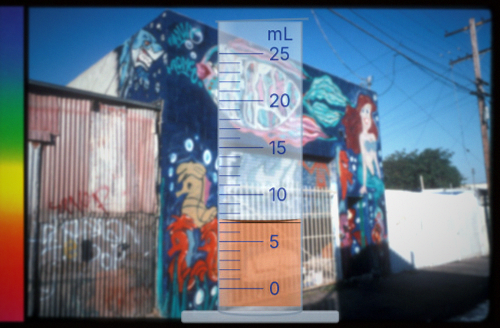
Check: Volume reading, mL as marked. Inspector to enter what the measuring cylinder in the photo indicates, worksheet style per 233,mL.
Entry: 7,mL
